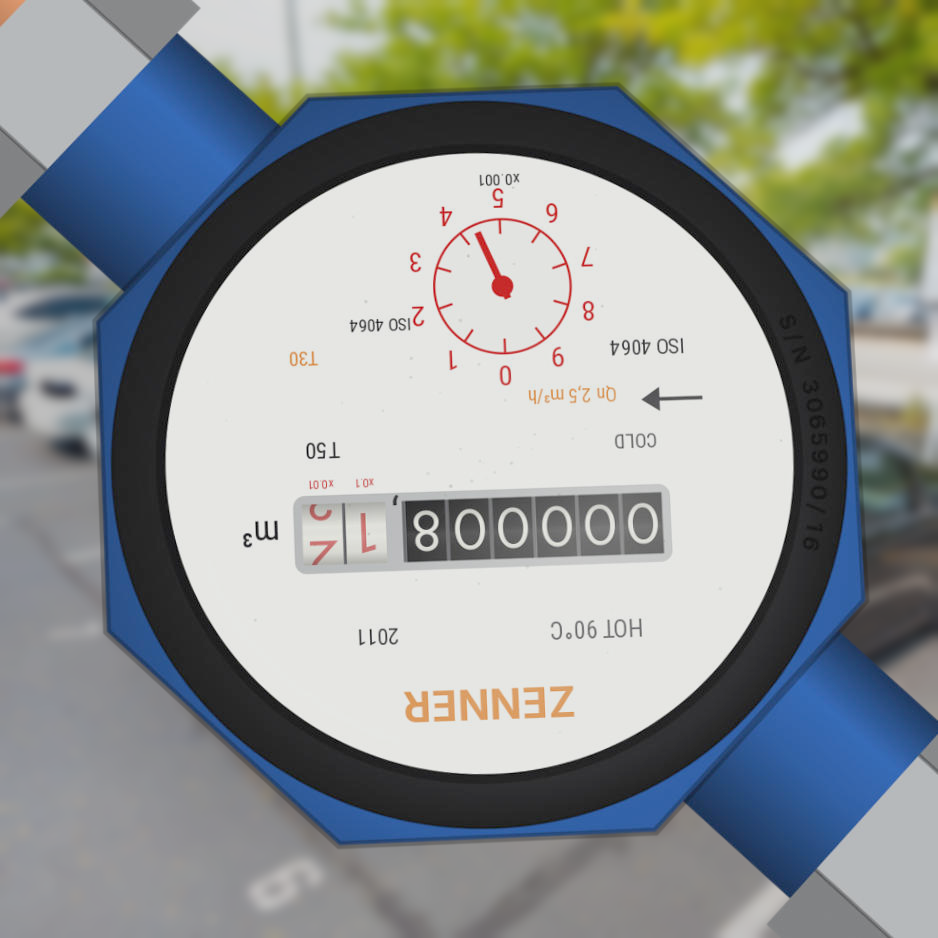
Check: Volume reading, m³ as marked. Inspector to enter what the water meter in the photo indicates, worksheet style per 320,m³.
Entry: 8.124,m³
